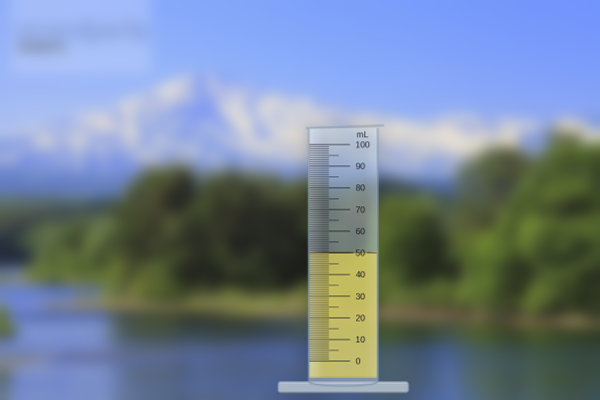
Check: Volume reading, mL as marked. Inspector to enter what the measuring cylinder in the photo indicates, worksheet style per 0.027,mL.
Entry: 50,mL
